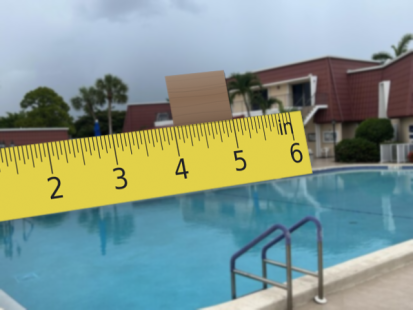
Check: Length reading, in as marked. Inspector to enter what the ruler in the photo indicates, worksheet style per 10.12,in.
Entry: 1,in
